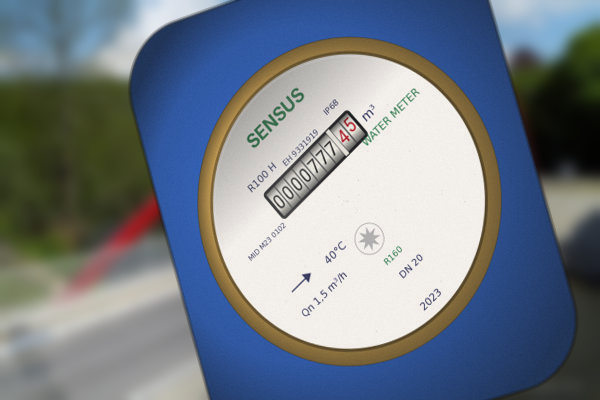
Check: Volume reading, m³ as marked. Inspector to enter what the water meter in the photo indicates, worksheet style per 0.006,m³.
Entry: 777.45,m³
